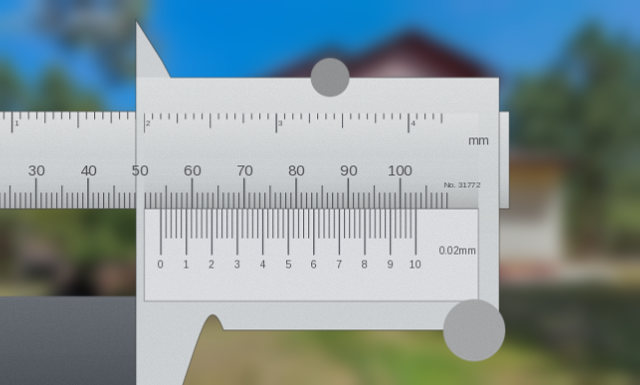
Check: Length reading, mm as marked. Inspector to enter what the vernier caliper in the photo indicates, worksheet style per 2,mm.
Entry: 54.0,mm
